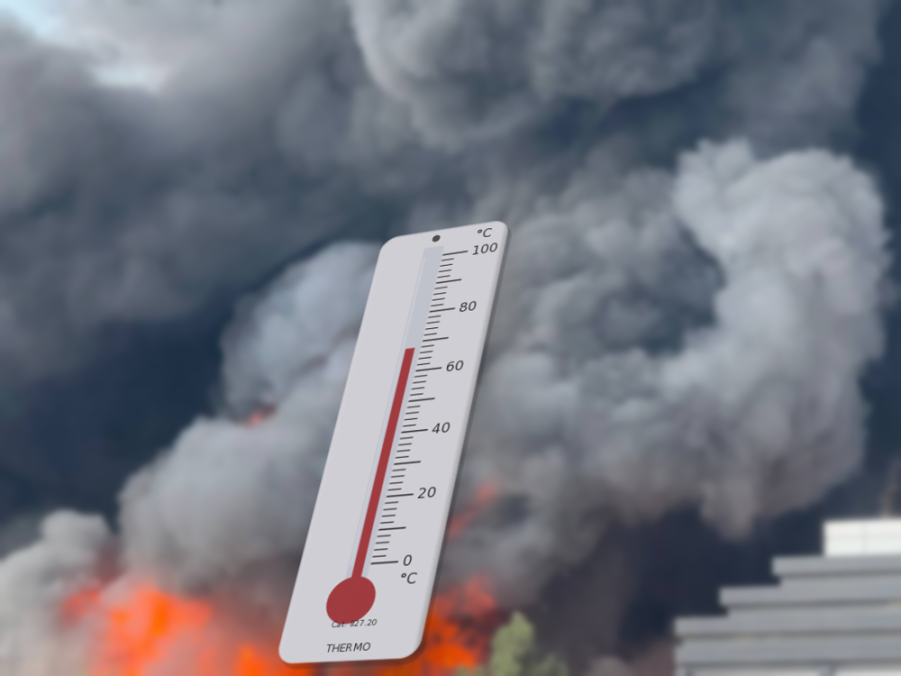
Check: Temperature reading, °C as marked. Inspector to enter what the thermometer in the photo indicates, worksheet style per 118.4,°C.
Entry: 68,°C
